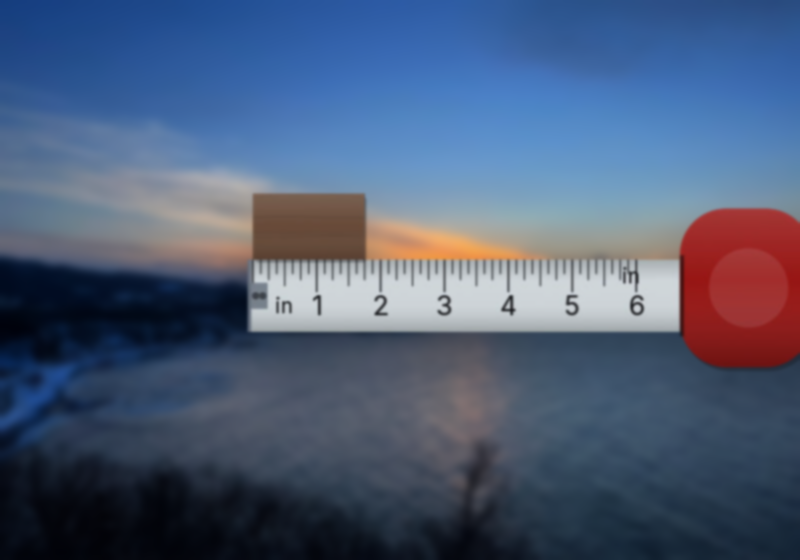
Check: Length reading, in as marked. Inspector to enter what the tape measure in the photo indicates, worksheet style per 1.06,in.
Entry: 1.75,in
